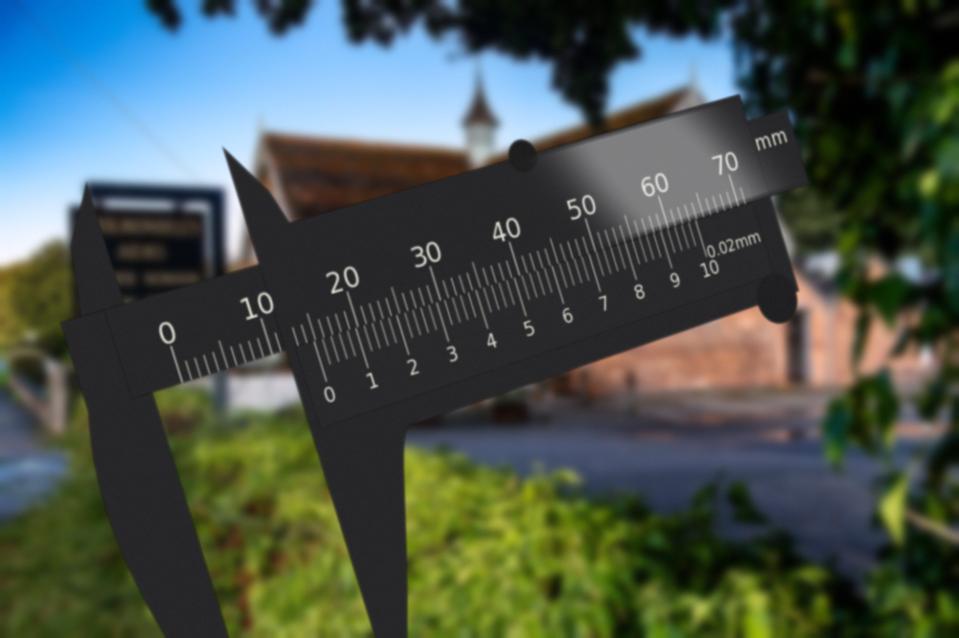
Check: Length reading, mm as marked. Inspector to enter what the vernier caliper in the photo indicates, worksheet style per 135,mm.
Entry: 14.8,mm
